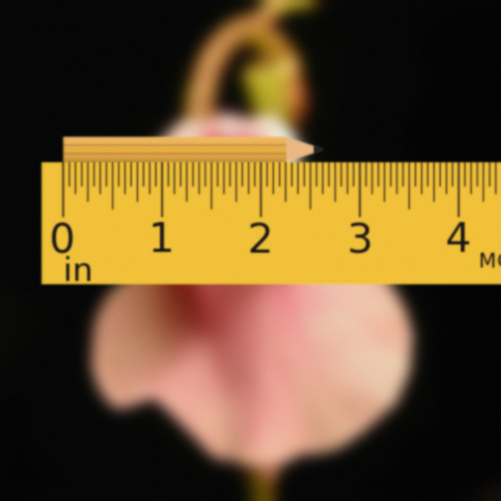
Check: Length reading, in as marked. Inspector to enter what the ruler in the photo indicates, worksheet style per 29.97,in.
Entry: 2.625,in
